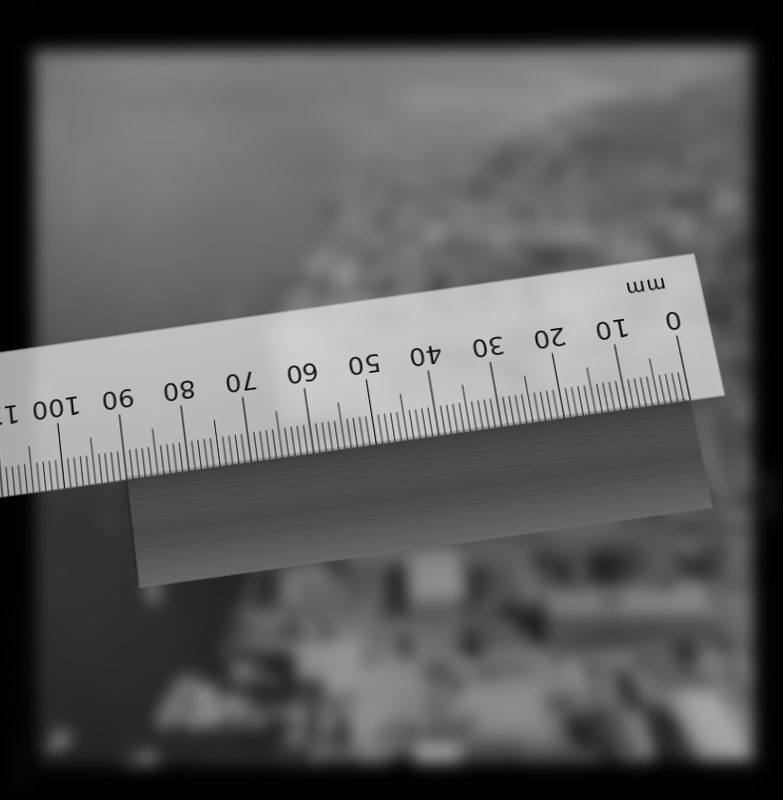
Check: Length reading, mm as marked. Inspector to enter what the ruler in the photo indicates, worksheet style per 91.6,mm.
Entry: 90,mm
